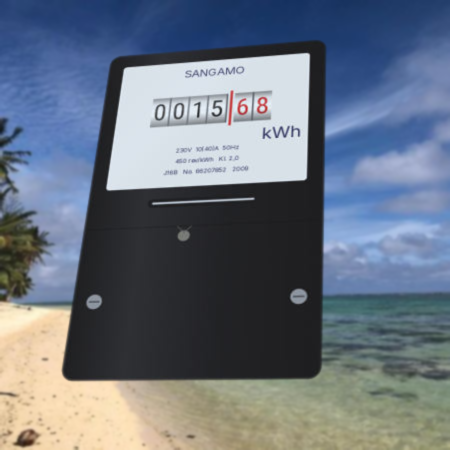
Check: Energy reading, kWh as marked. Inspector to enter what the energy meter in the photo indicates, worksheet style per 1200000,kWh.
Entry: 15.68,kWh
